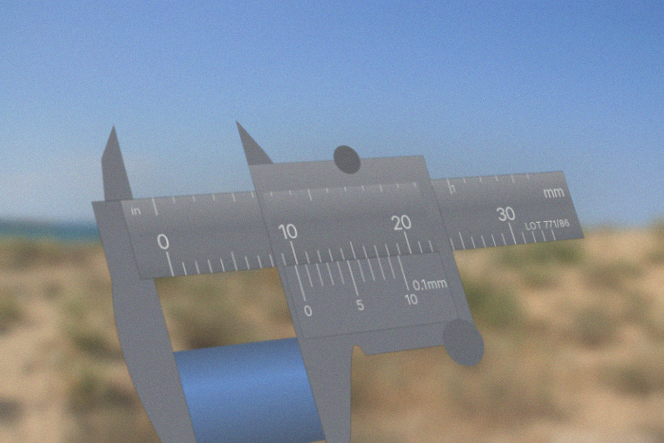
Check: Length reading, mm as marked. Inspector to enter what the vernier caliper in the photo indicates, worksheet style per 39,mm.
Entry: 9.8,mm
